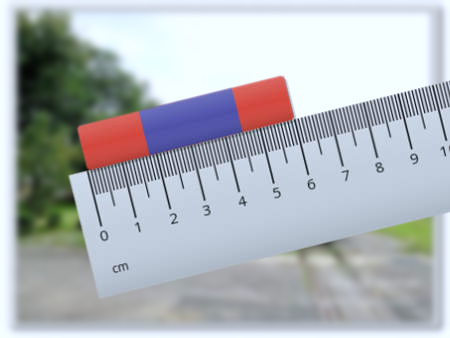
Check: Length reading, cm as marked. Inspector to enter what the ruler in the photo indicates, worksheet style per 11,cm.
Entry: 6,cm
